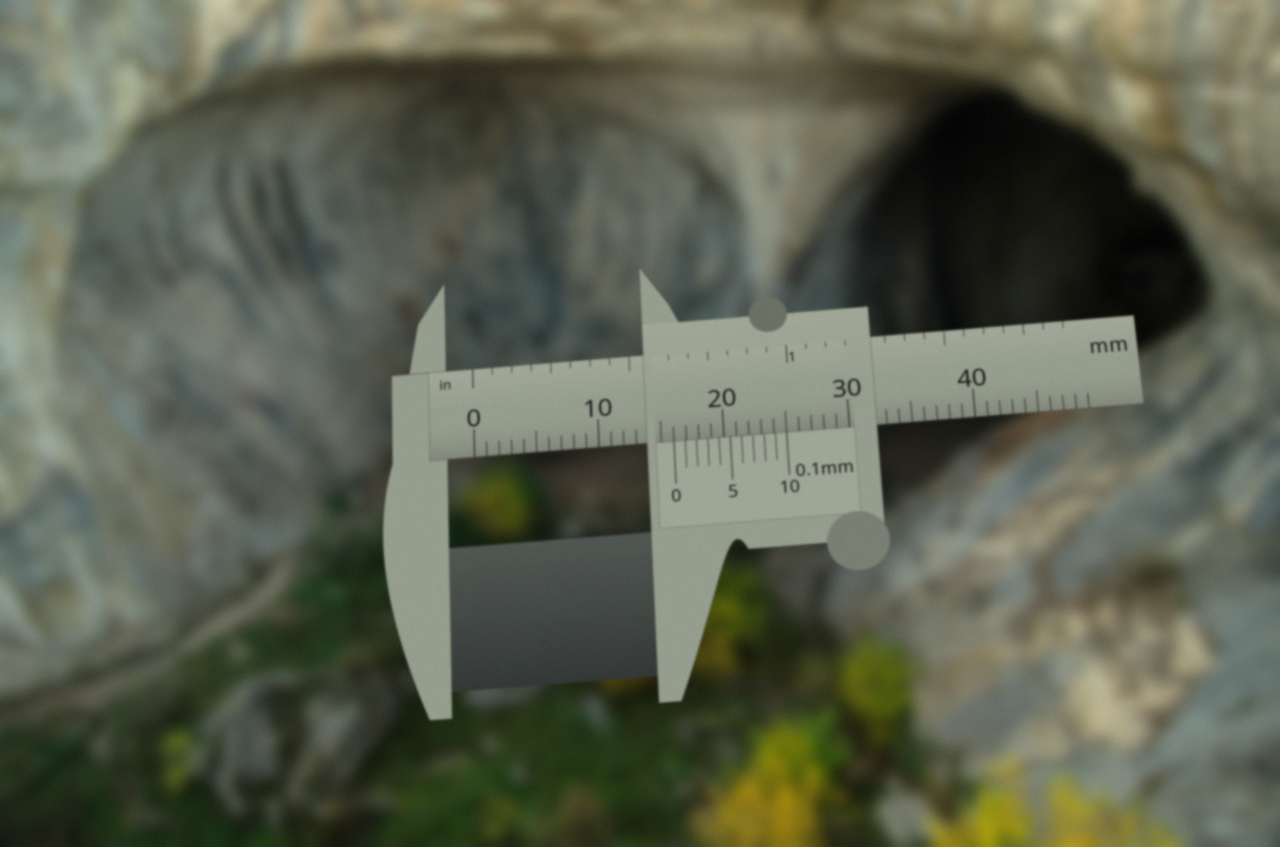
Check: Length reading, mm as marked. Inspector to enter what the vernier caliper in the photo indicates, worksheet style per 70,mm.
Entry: 16.0,mm
